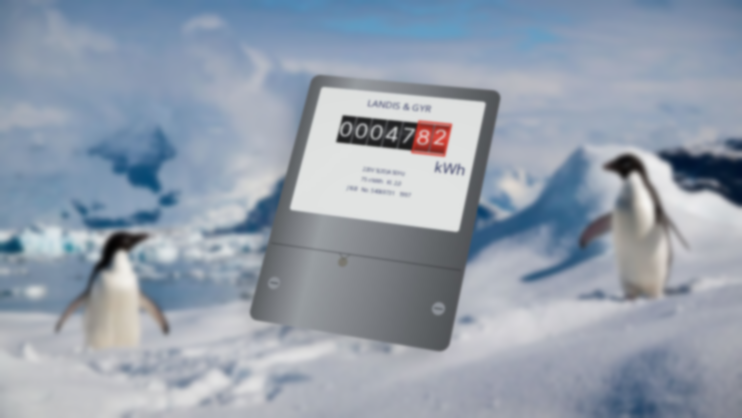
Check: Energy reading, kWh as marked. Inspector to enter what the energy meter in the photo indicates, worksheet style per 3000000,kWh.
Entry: 47.82,kWh
